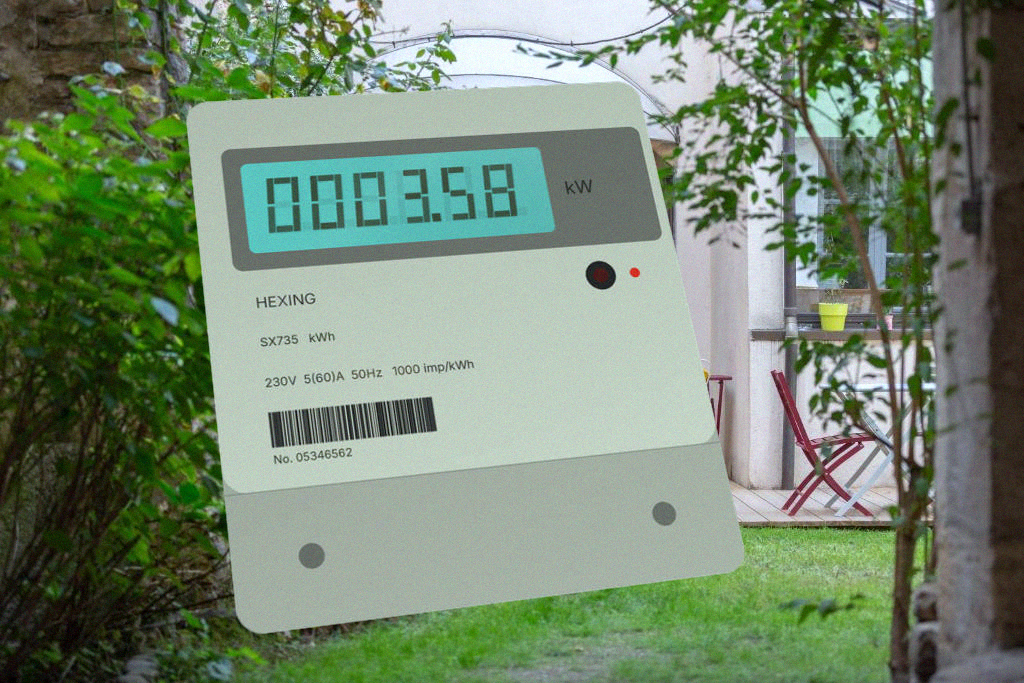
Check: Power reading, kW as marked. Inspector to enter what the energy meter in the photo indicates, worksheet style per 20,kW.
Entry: 3.58,kW
